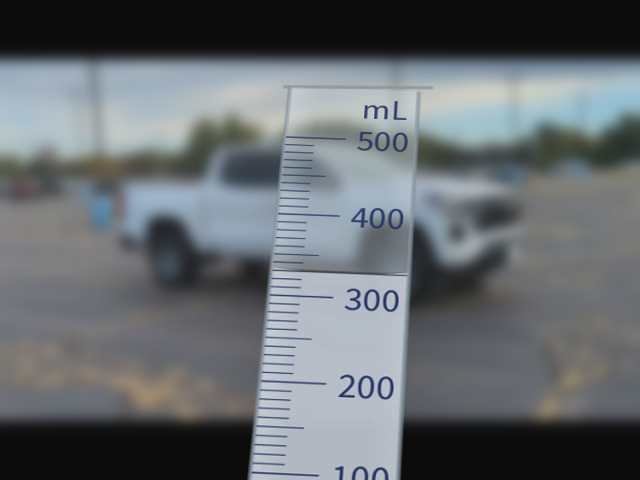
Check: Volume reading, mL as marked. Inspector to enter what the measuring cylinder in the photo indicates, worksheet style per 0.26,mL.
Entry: 330,mL
